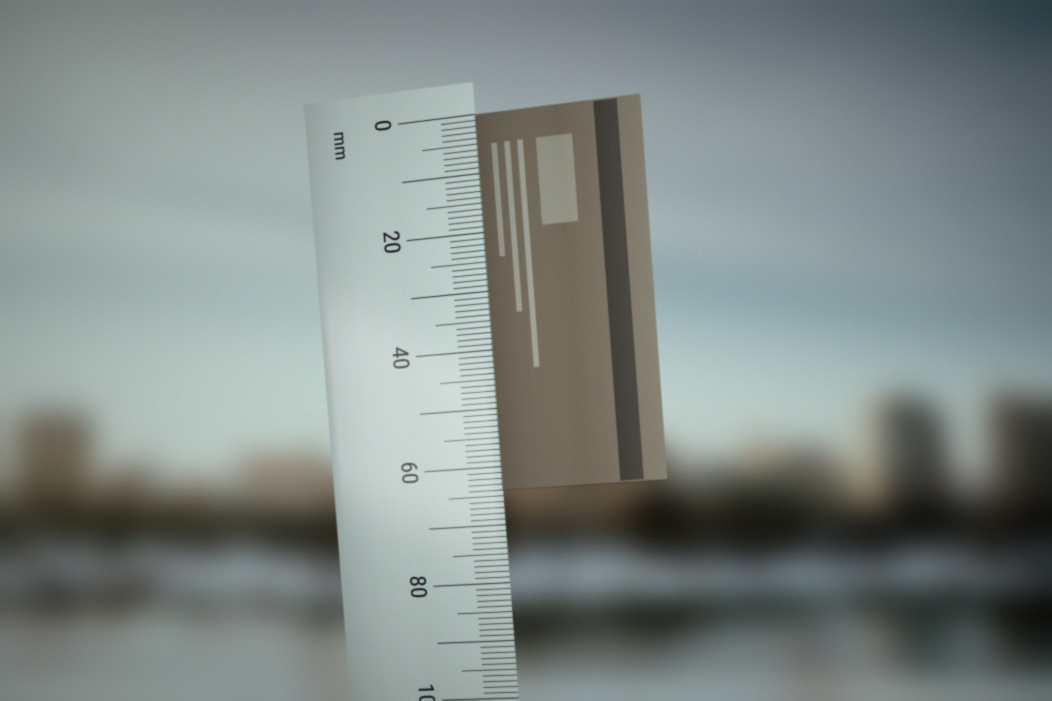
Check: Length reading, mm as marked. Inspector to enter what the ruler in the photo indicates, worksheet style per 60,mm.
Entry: 64,mm
